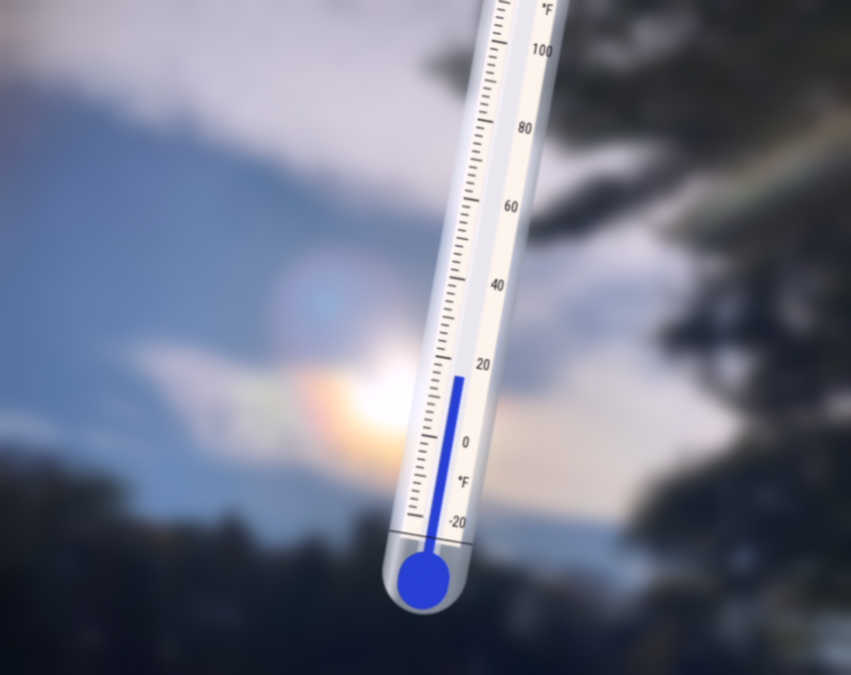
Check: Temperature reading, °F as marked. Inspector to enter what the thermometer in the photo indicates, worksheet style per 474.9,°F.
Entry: 16,°F
